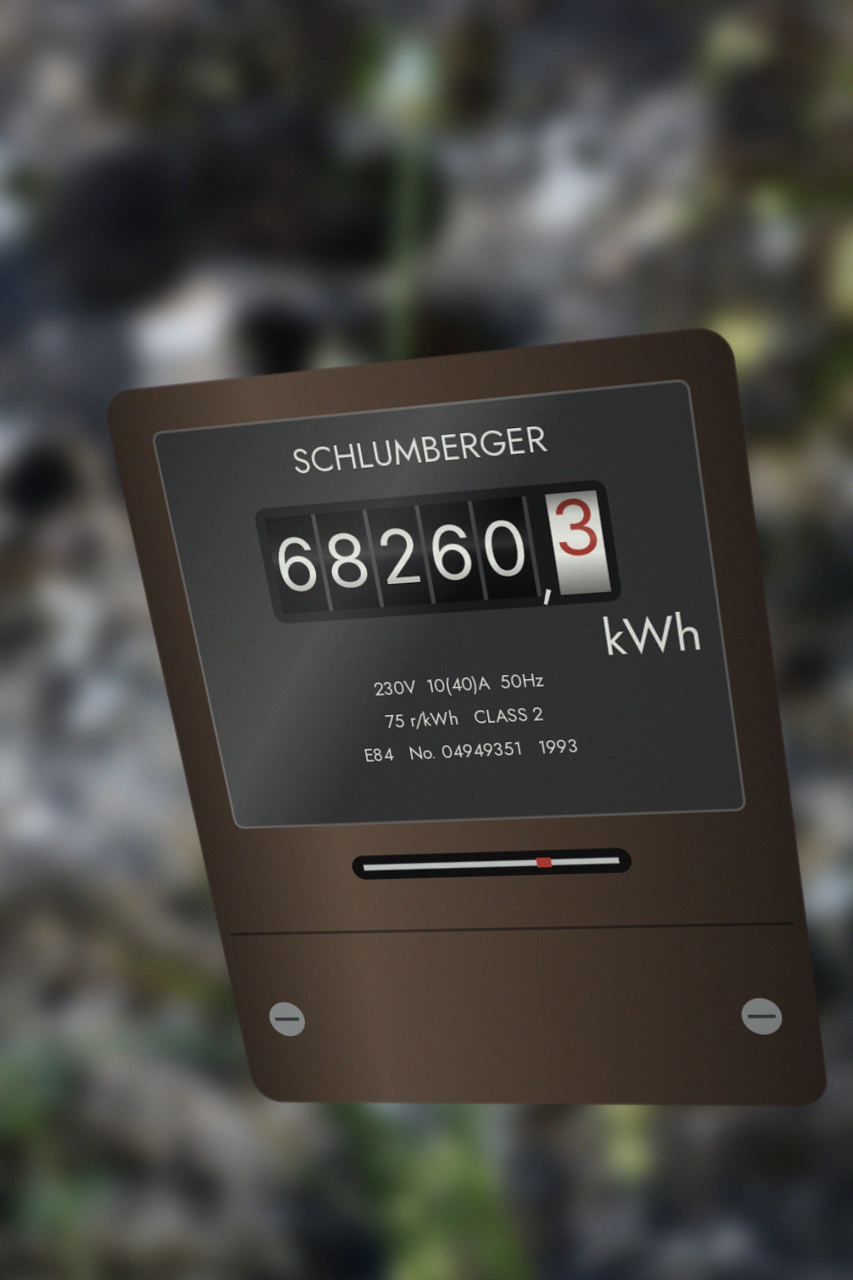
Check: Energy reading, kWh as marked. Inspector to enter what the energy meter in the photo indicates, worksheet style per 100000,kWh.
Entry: 68260.3,kWh
